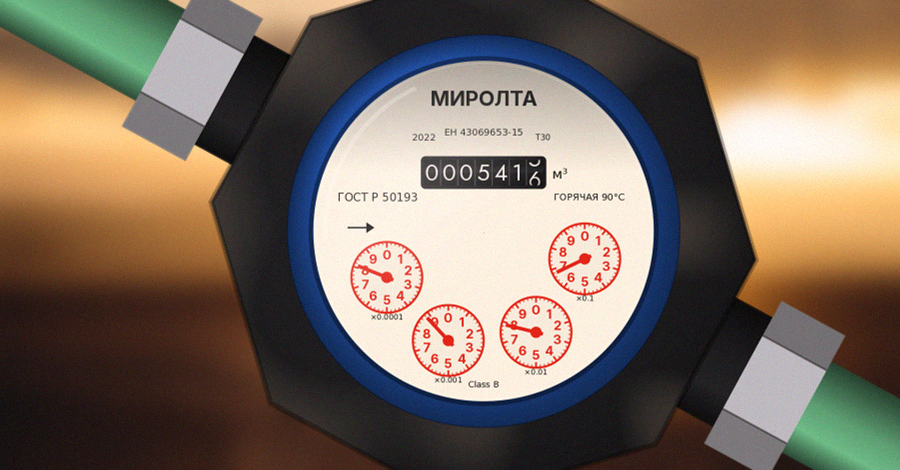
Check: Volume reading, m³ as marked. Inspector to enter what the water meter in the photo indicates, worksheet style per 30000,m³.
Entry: 5415.6788,m³
